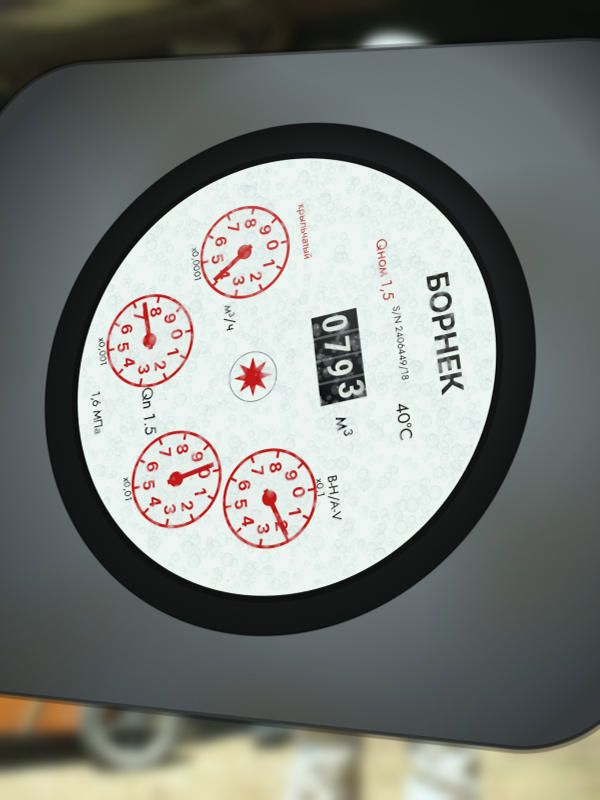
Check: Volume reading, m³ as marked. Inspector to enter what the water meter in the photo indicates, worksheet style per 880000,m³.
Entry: 793.1974,m³
